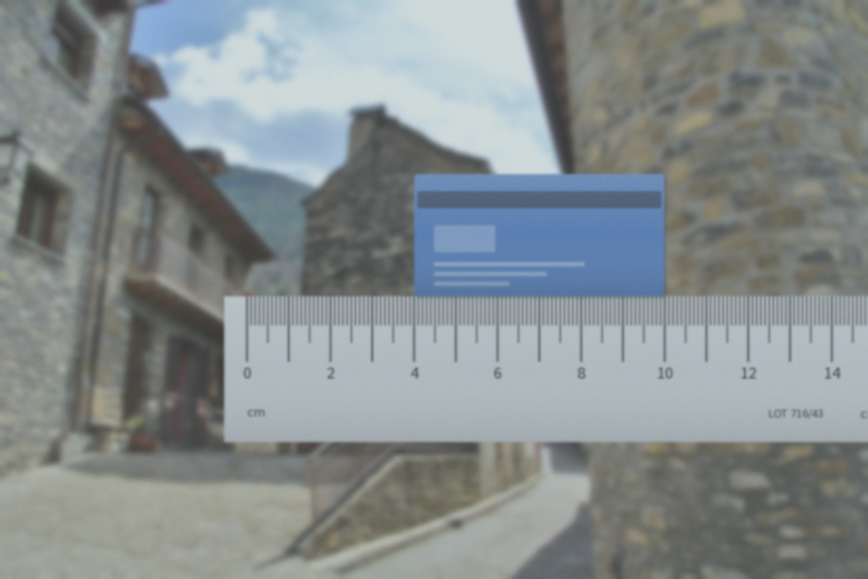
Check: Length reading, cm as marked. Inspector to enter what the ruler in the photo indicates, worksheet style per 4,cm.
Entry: 6,cm
